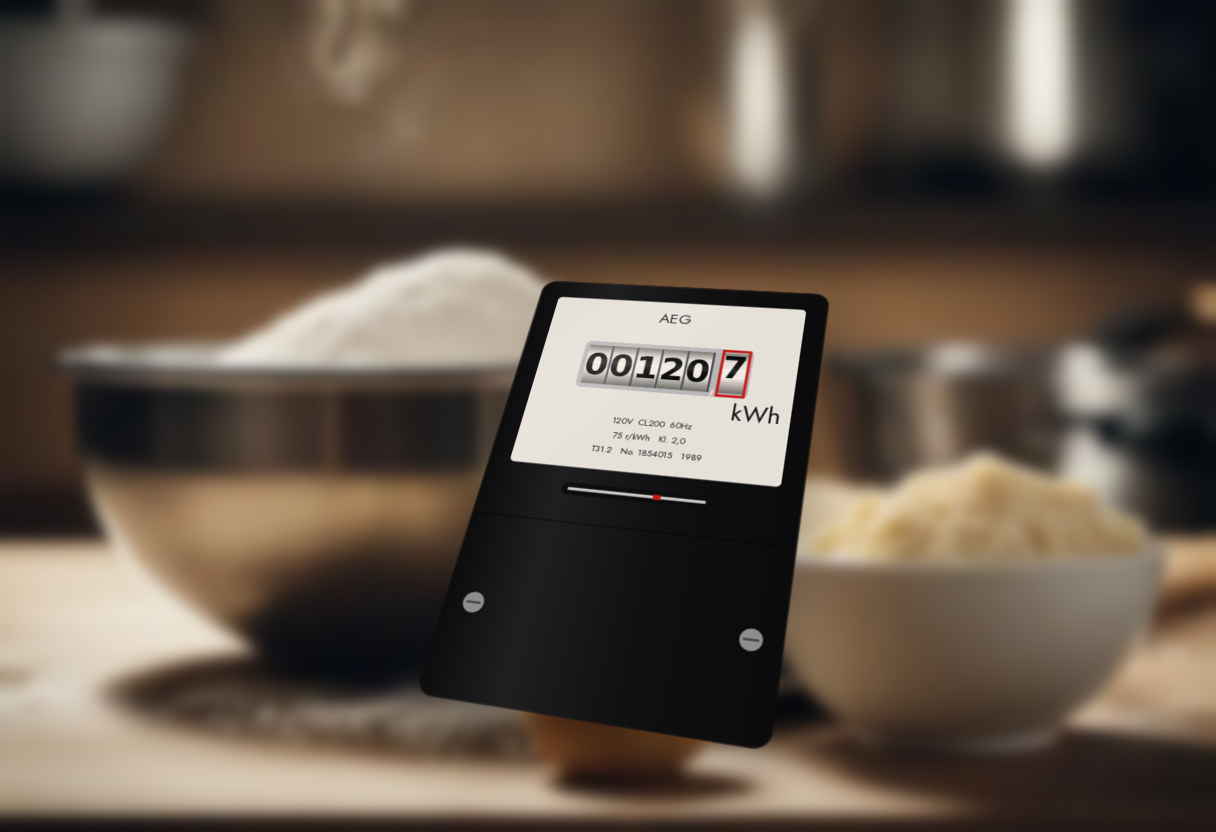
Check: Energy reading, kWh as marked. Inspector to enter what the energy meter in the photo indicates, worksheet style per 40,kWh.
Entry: 120.7,kWh
